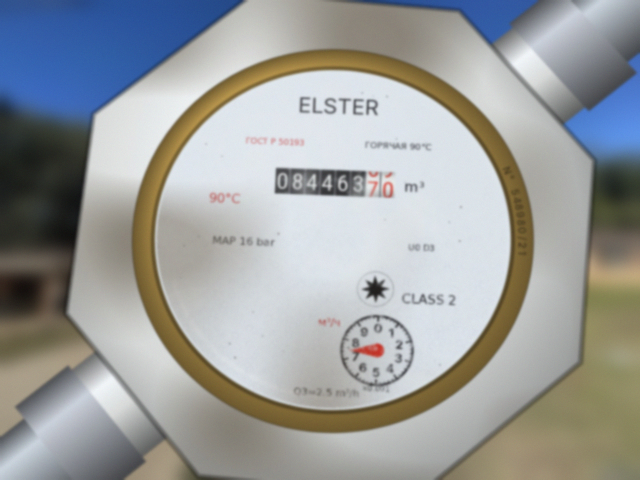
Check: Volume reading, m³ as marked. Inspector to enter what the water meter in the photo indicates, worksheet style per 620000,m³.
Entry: 84463.697,m³
